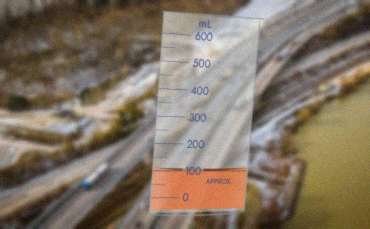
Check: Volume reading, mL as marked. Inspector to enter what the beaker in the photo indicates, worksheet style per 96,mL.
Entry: 100,mL
